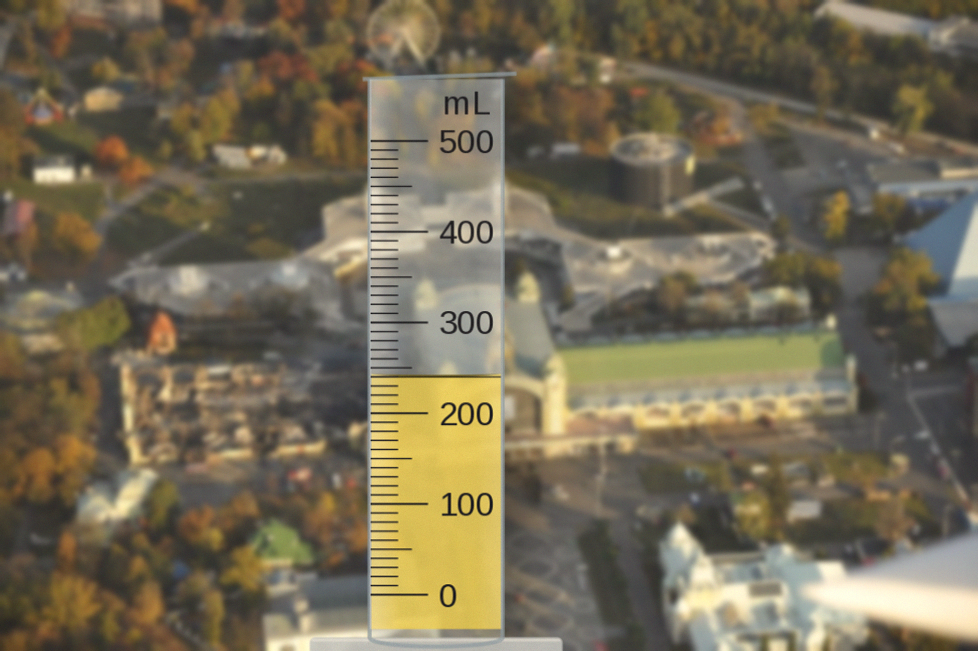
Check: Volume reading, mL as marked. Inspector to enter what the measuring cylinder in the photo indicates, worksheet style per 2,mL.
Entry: 240,mL
